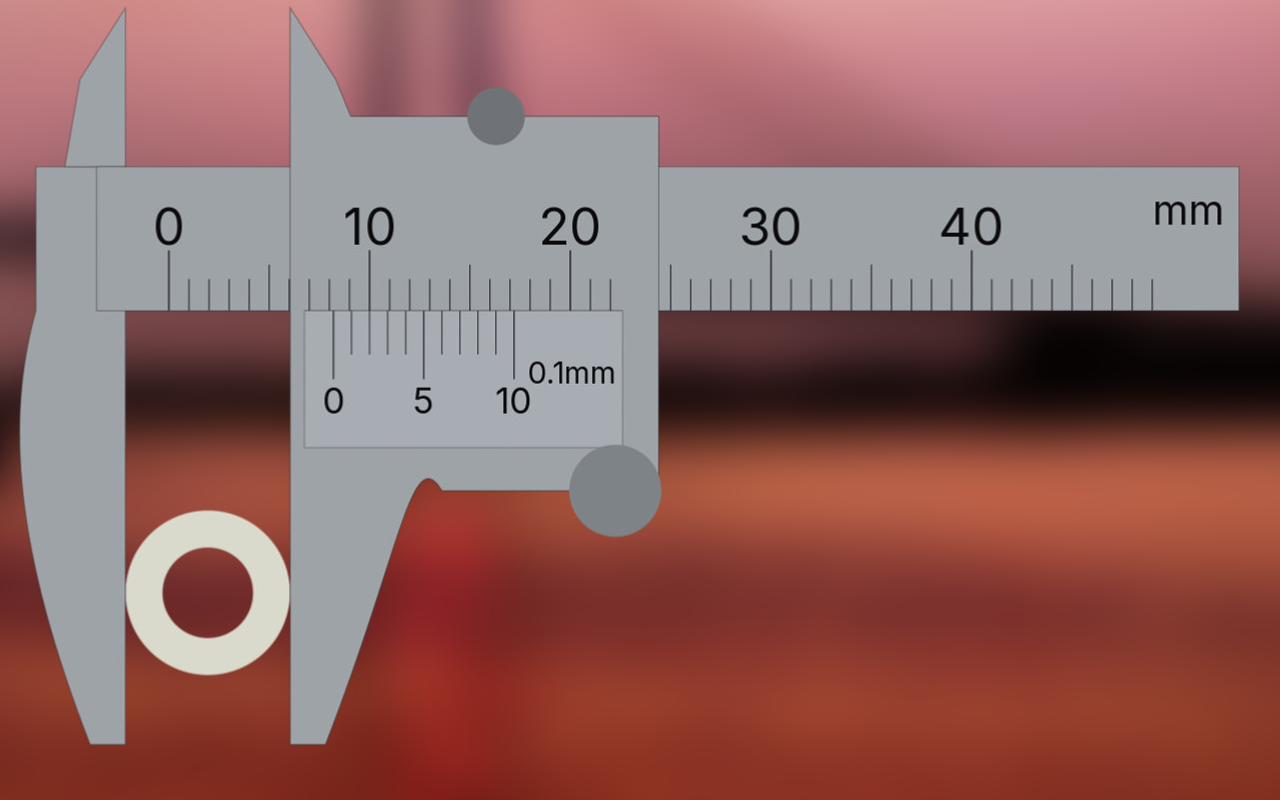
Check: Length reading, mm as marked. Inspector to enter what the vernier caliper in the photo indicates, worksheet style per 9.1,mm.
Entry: 8.2,mm
